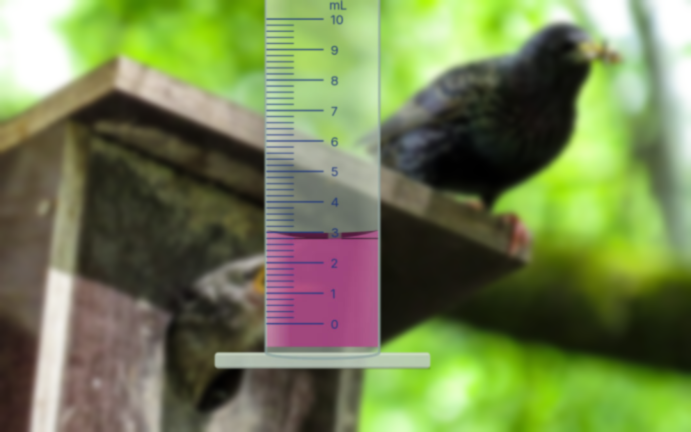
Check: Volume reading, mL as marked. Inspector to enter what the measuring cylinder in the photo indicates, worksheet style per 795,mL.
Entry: 2.8,mL
